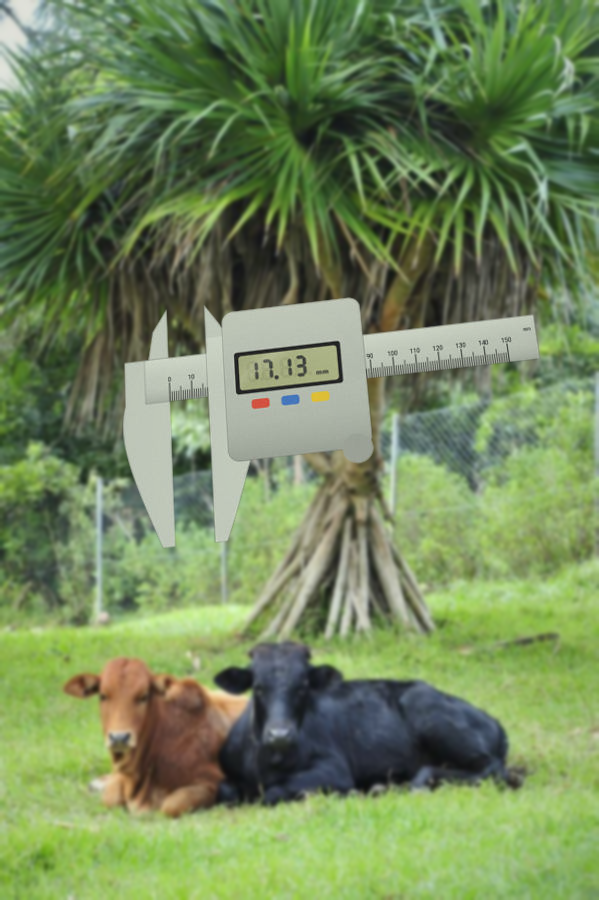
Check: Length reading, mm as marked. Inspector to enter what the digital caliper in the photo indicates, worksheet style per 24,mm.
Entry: 17.13,mm
